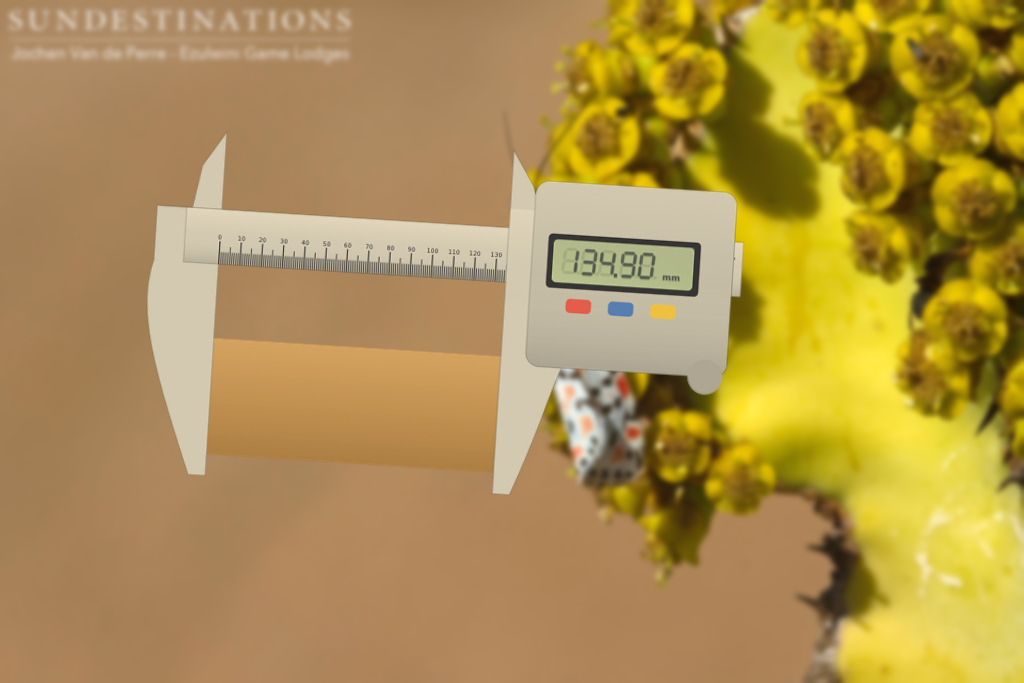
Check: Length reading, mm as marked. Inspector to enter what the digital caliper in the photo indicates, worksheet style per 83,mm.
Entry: 134.90,mm
